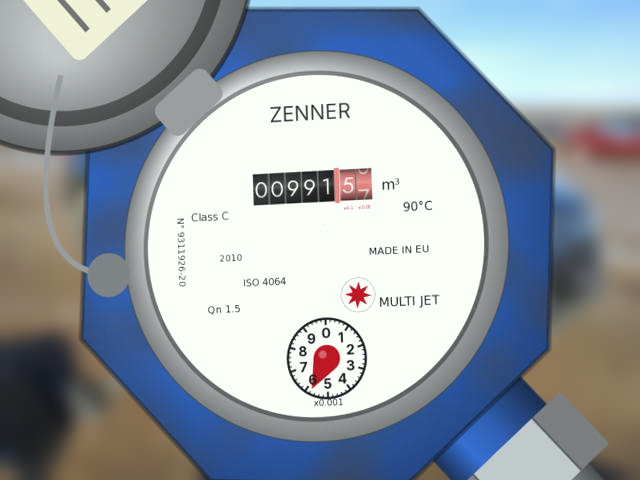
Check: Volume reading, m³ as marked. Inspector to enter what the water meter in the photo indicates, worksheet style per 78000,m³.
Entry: 991.565,m³
